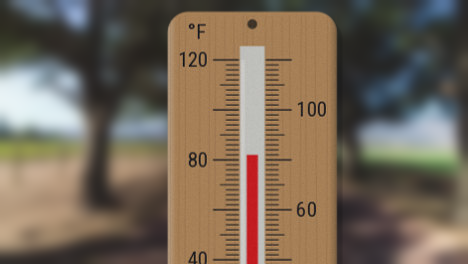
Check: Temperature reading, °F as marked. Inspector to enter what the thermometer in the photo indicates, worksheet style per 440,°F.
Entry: 82,°F
